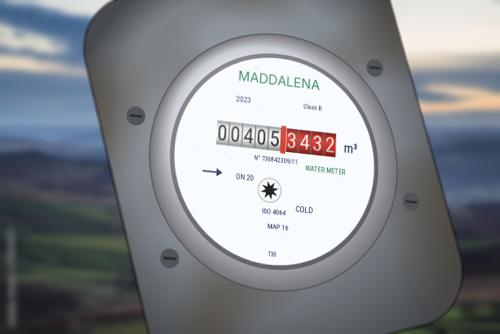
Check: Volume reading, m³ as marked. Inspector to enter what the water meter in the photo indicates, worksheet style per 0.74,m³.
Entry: 405.3432,m³
